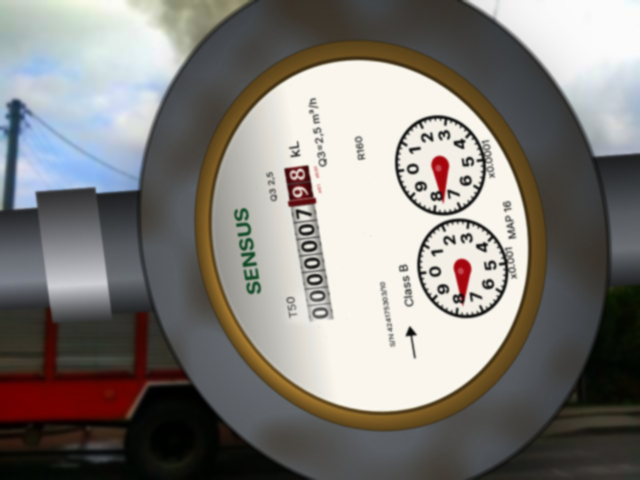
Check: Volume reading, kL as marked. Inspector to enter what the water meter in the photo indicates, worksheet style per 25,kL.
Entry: 7.9877,kL
